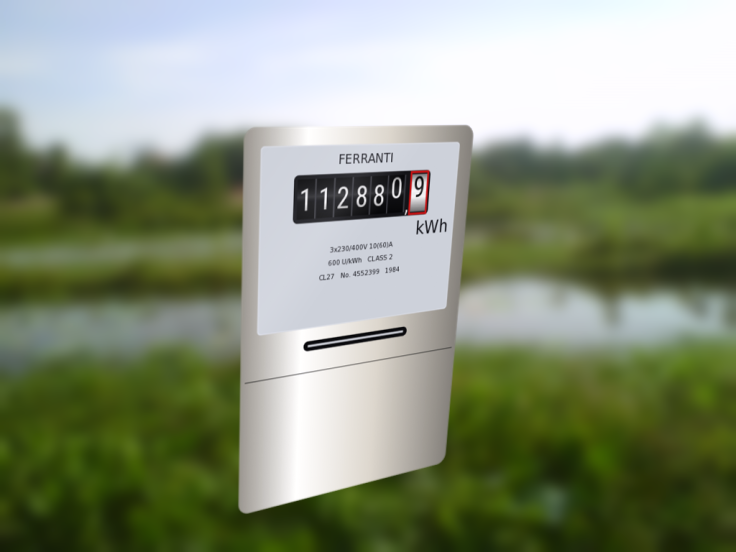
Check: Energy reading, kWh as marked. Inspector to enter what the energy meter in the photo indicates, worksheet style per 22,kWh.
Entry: 112880.9,kWh
